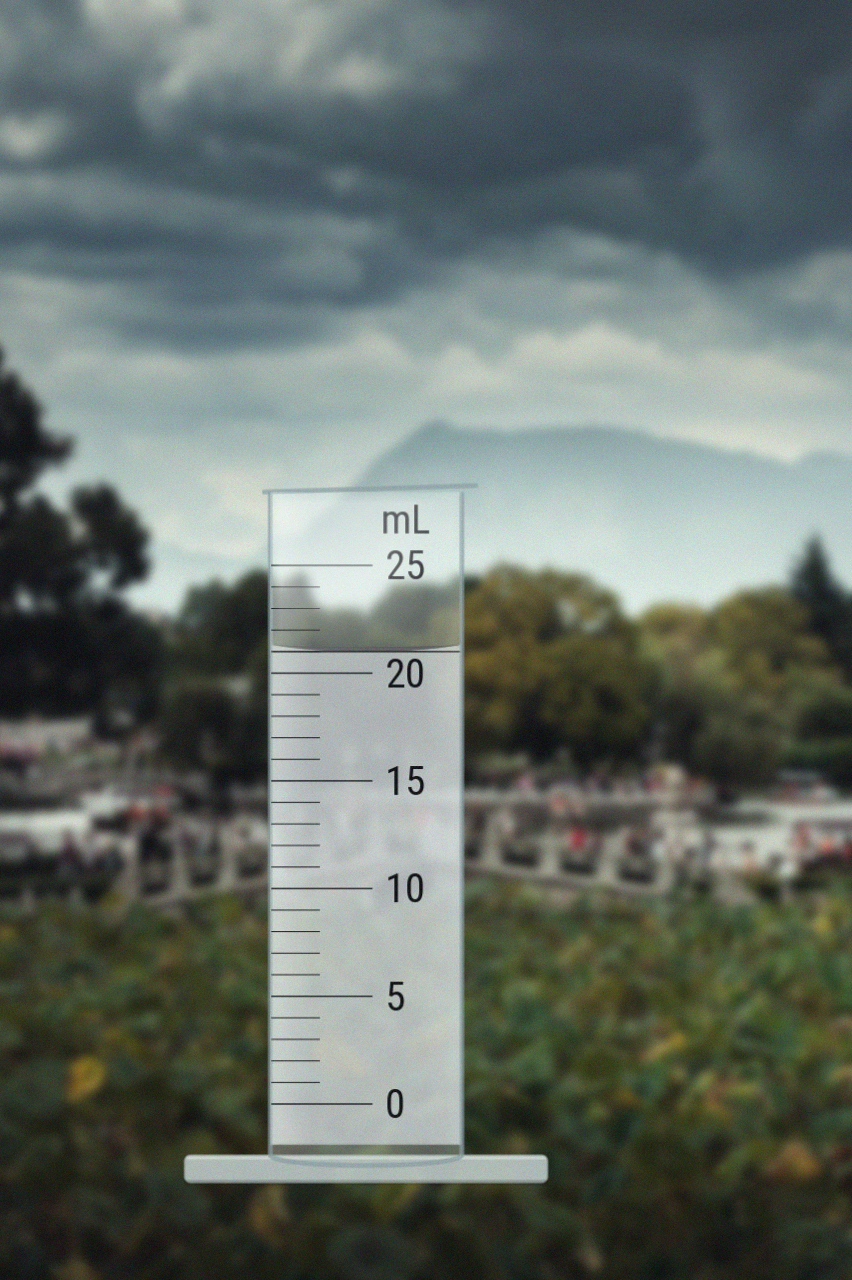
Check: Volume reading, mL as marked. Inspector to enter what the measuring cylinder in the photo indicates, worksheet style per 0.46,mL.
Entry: 21,mL
